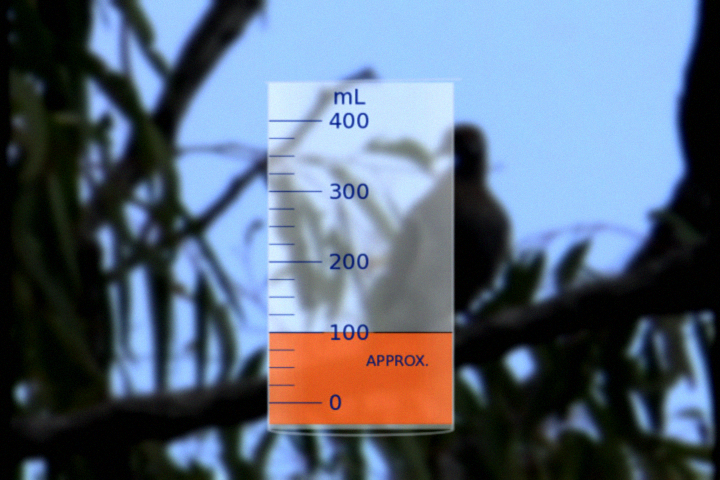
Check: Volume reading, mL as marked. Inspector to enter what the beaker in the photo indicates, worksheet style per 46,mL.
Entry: 100,mL
